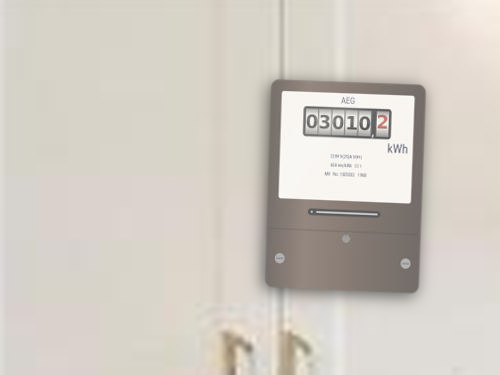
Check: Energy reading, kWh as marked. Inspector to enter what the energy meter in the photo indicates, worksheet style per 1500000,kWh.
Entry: 3010.2,kWh
